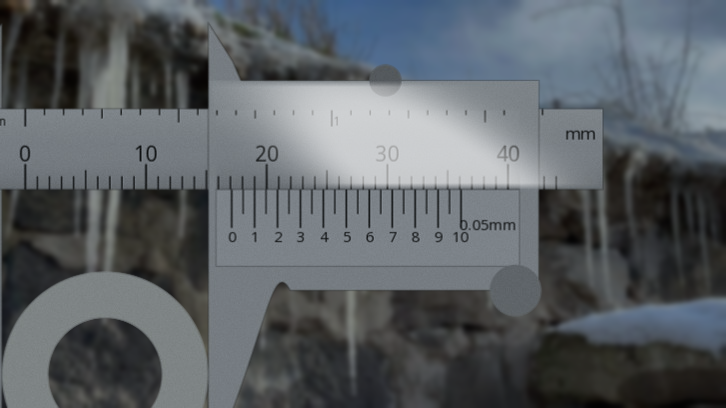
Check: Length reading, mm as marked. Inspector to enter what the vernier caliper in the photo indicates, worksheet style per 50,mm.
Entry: 17.1,mm
